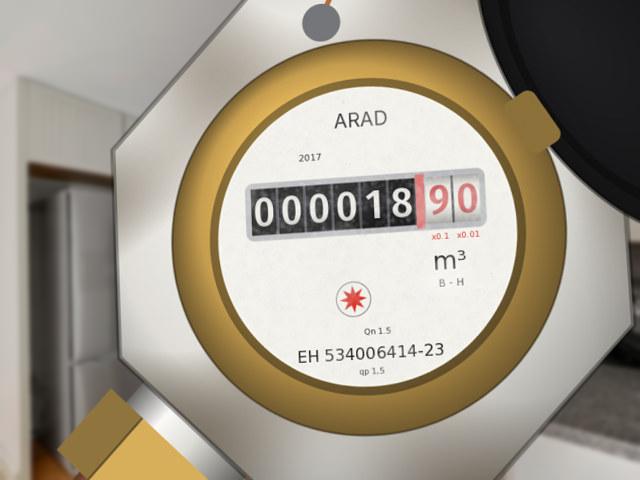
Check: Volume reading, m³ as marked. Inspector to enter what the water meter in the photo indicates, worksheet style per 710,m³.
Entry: 18.90,m³
